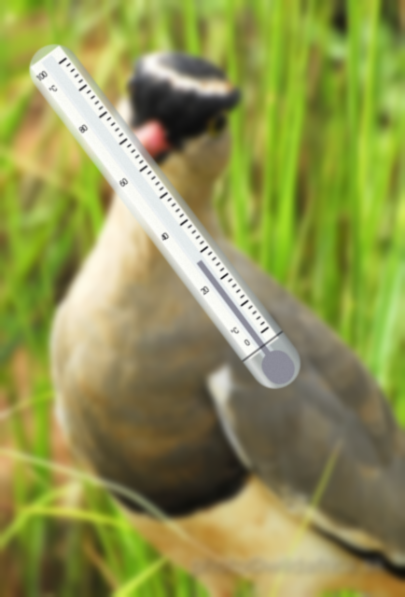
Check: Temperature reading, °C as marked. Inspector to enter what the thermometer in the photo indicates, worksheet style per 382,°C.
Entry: 28,°C
